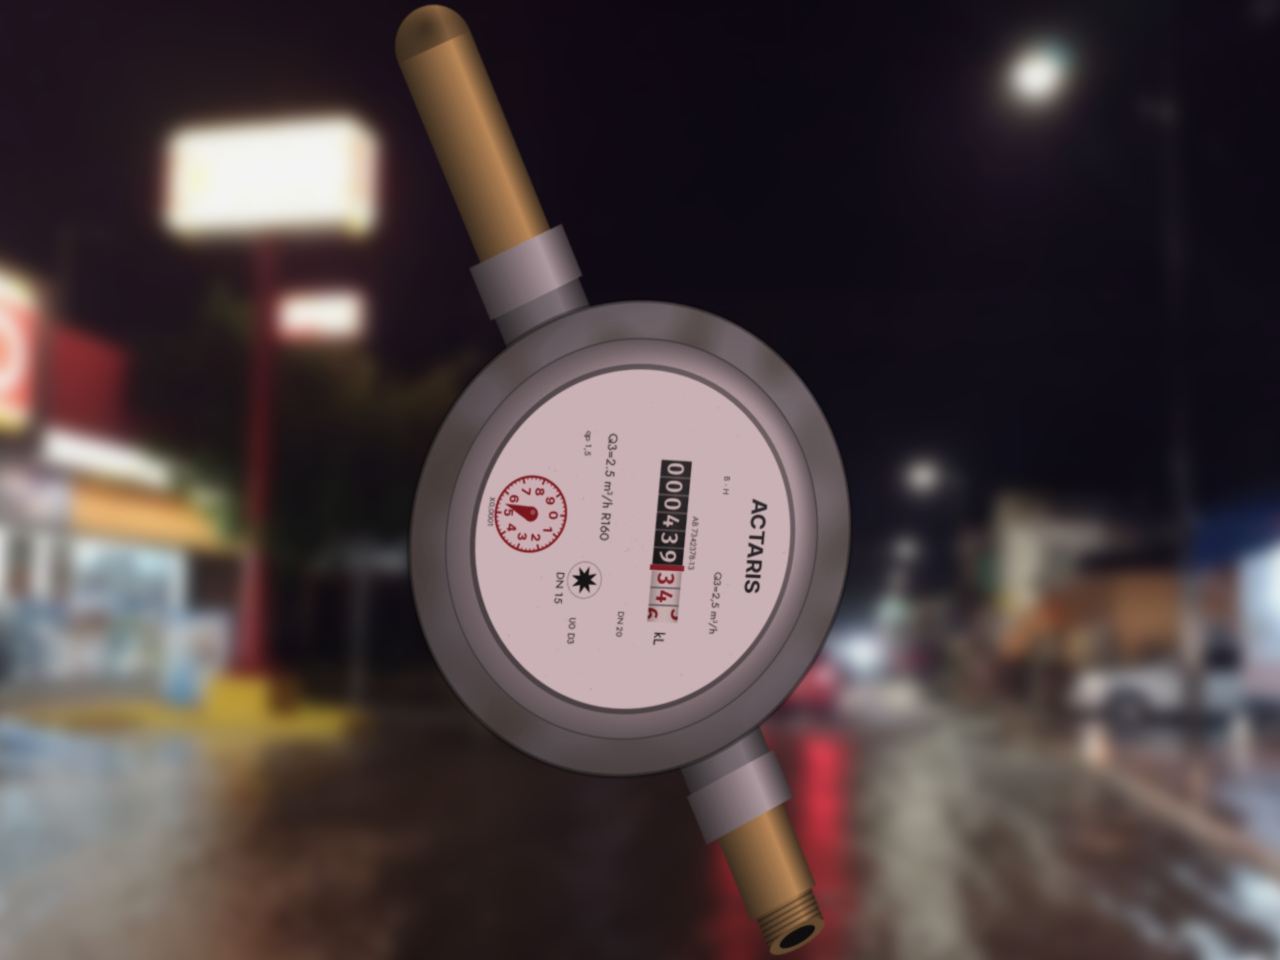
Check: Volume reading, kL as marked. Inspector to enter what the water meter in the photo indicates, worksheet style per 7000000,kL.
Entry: 439.3455,kL
